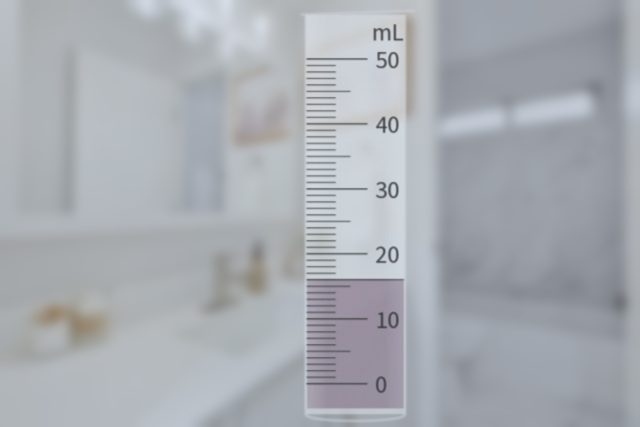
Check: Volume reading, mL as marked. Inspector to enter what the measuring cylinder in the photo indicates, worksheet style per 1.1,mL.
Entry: 16,mL
